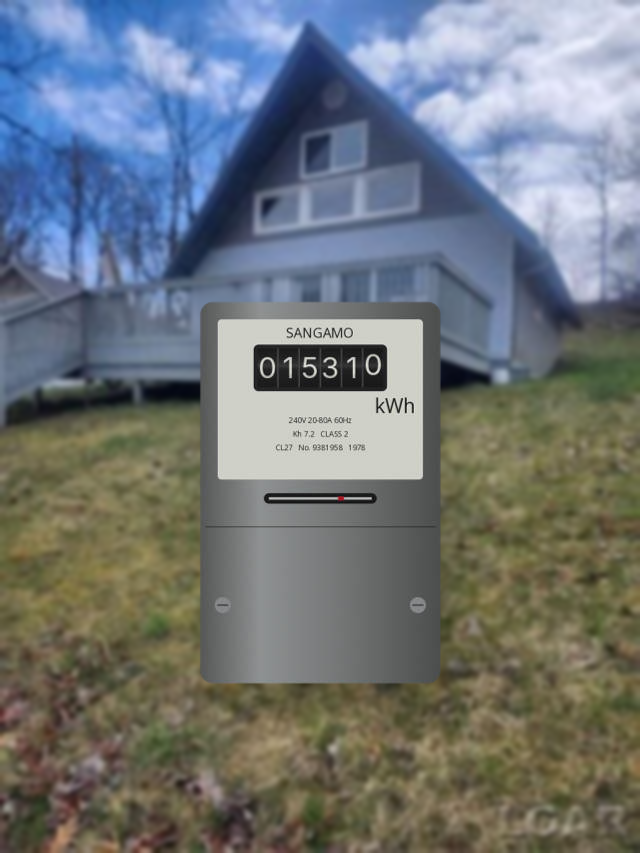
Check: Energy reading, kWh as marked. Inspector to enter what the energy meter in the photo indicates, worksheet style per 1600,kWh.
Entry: 15310,kWh
